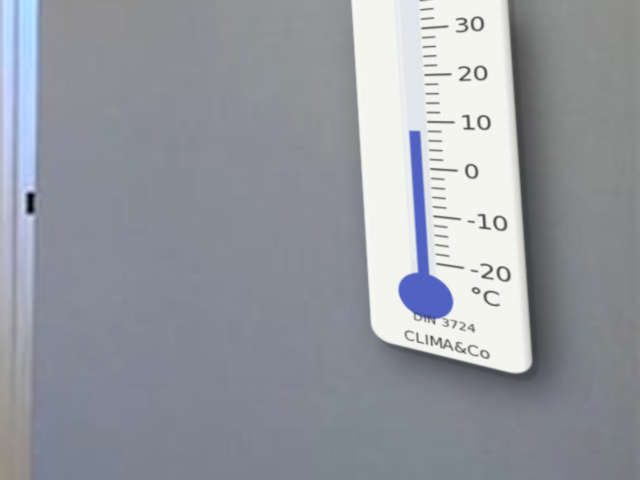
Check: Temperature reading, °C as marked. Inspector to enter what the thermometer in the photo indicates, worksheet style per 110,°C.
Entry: 8,°C
